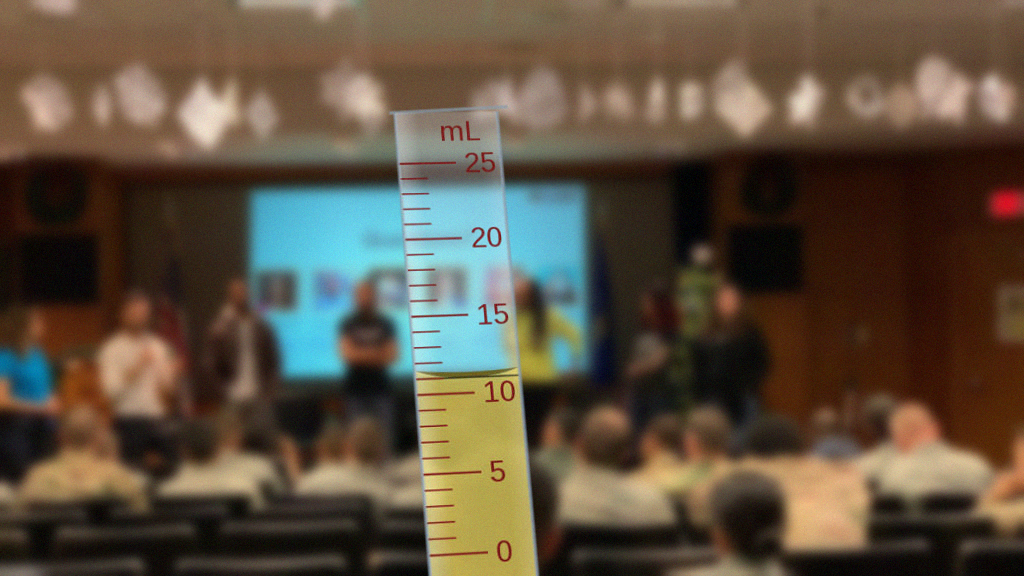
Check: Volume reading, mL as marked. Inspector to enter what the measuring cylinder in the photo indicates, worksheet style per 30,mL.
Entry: 11,mL
